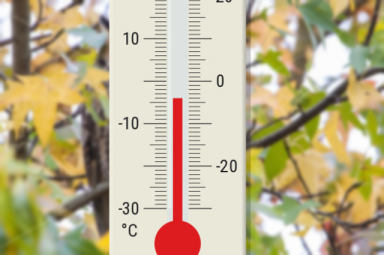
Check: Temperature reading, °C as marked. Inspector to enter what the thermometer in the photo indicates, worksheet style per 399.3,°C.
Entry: -4,°C
